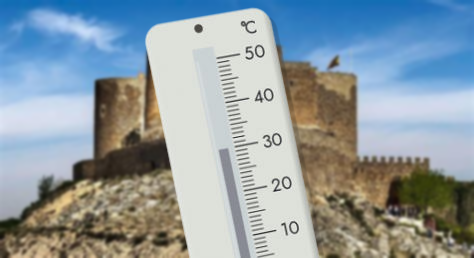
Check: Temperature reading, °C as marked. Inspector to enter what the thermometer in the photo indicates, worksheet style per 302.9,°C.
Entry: 30,°C
